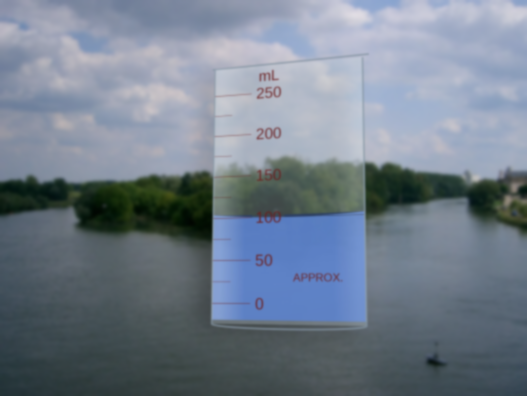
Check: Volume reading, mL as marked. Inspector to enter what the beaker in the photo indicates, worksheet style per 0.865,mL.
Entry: 100,mL
